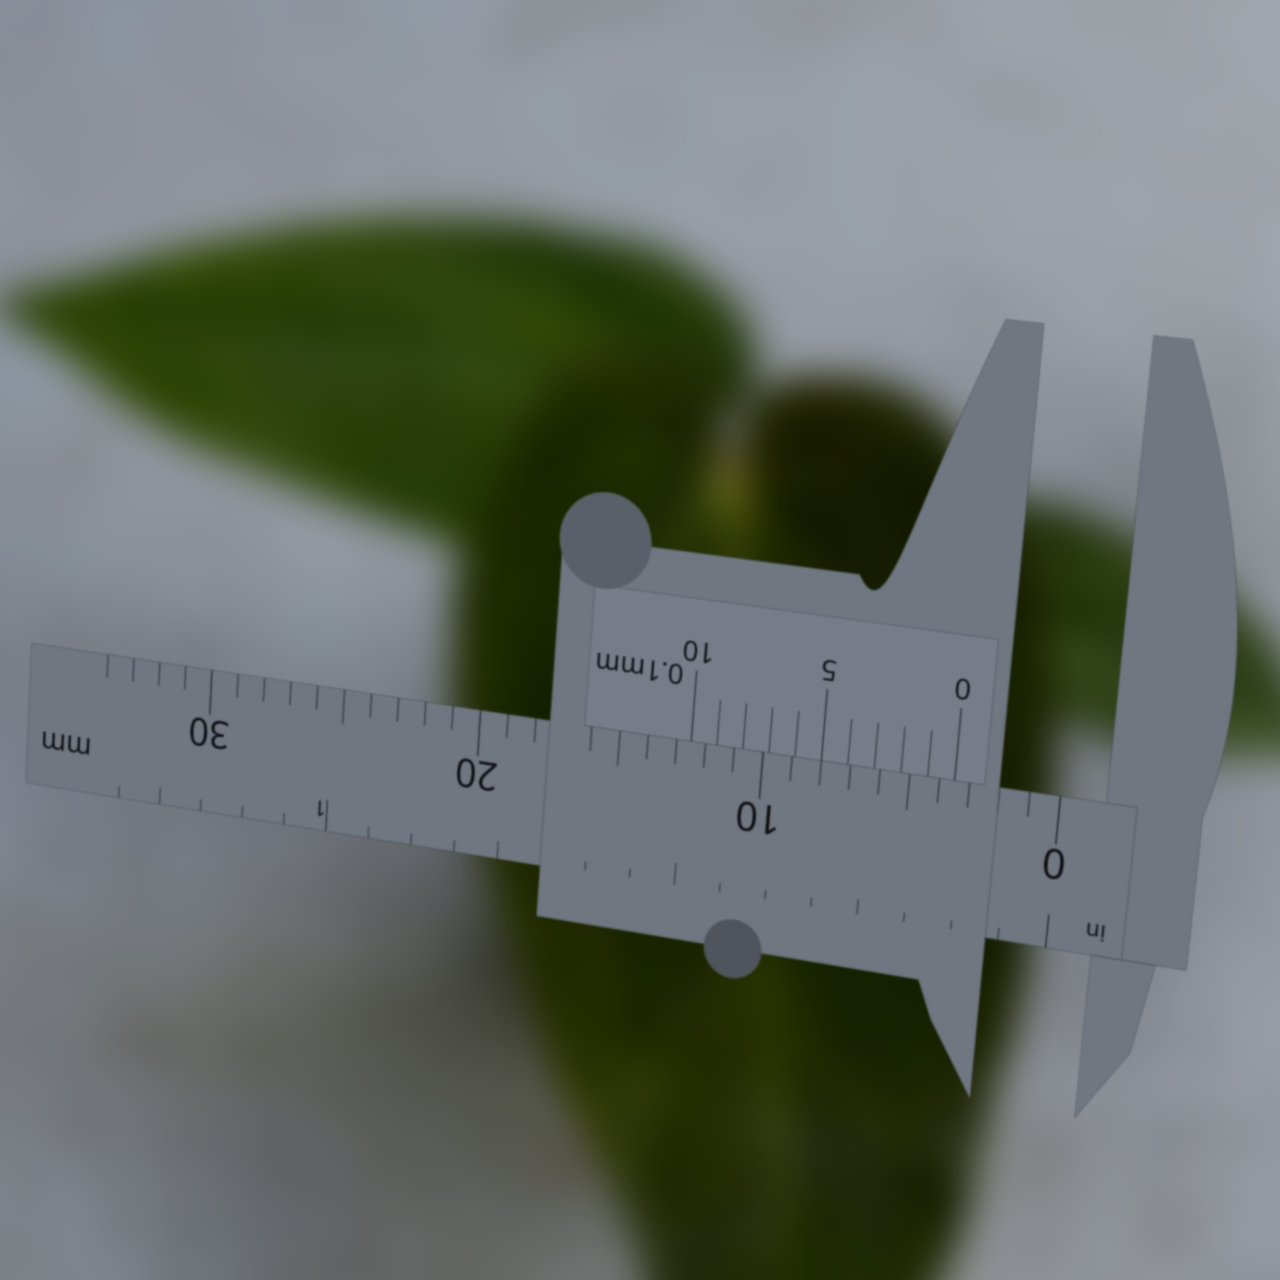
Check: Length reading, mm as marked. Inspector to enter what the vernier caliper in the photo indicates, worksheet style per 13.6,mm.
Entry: 3.5,mm
